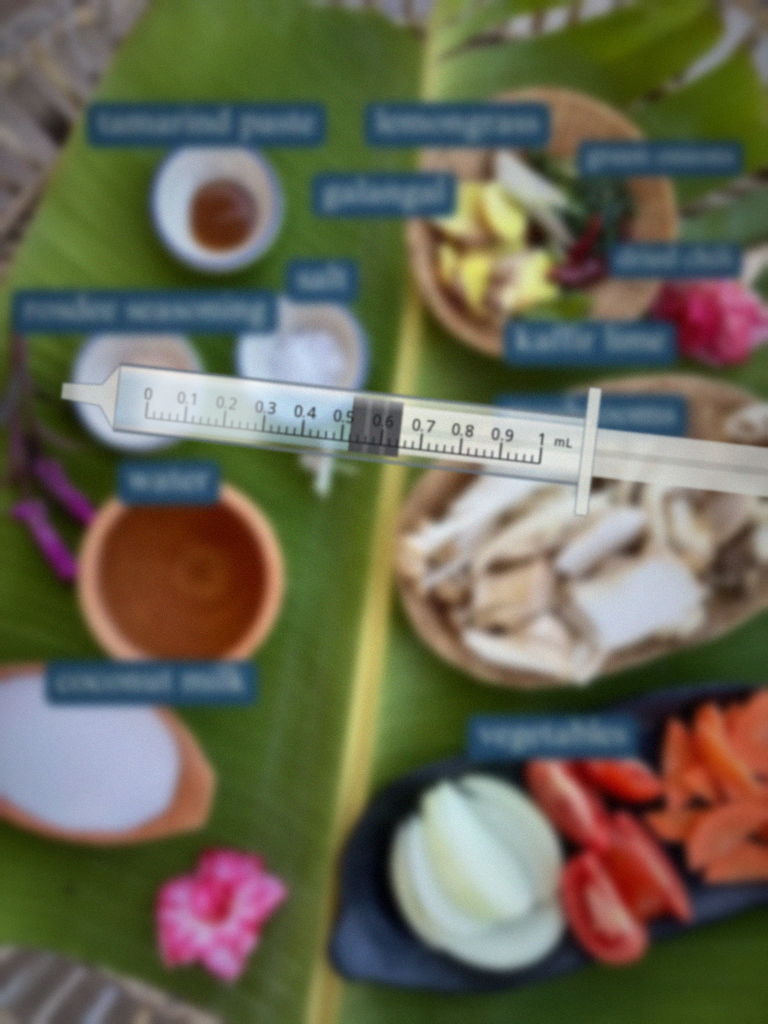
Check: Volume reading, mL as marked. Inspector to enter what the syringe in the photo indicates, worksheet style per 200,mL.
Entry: 0.52,mL
